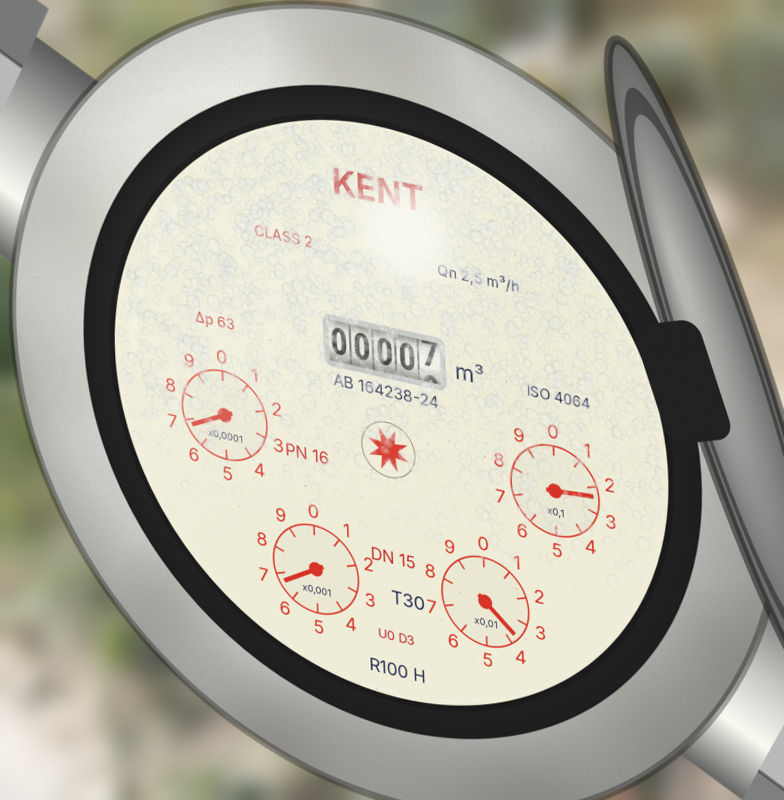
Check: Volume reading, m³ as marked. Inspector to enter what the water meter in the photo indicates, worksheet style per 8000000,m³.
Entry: 7.2366,m³
